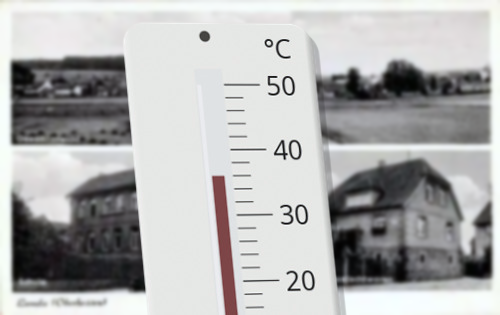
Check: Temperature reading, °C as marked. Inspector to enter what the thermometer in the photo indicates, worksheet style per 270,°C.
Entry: 36,°C
